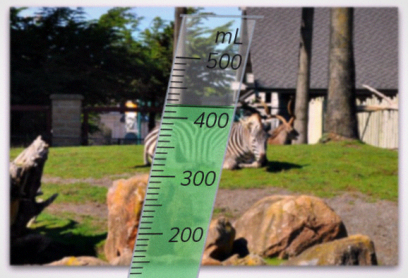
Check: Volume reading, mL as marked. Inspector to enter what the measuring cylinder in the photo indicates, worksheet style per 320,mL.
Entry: 420,mL
